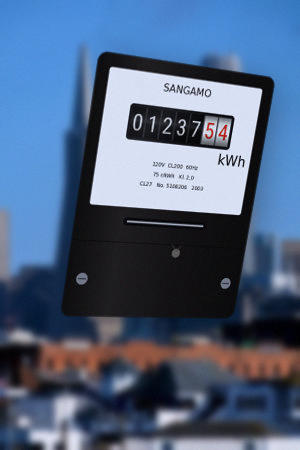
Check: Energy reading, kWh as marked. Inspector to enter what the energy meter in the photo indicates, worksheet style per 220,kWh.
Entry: 1237.54,kWh
